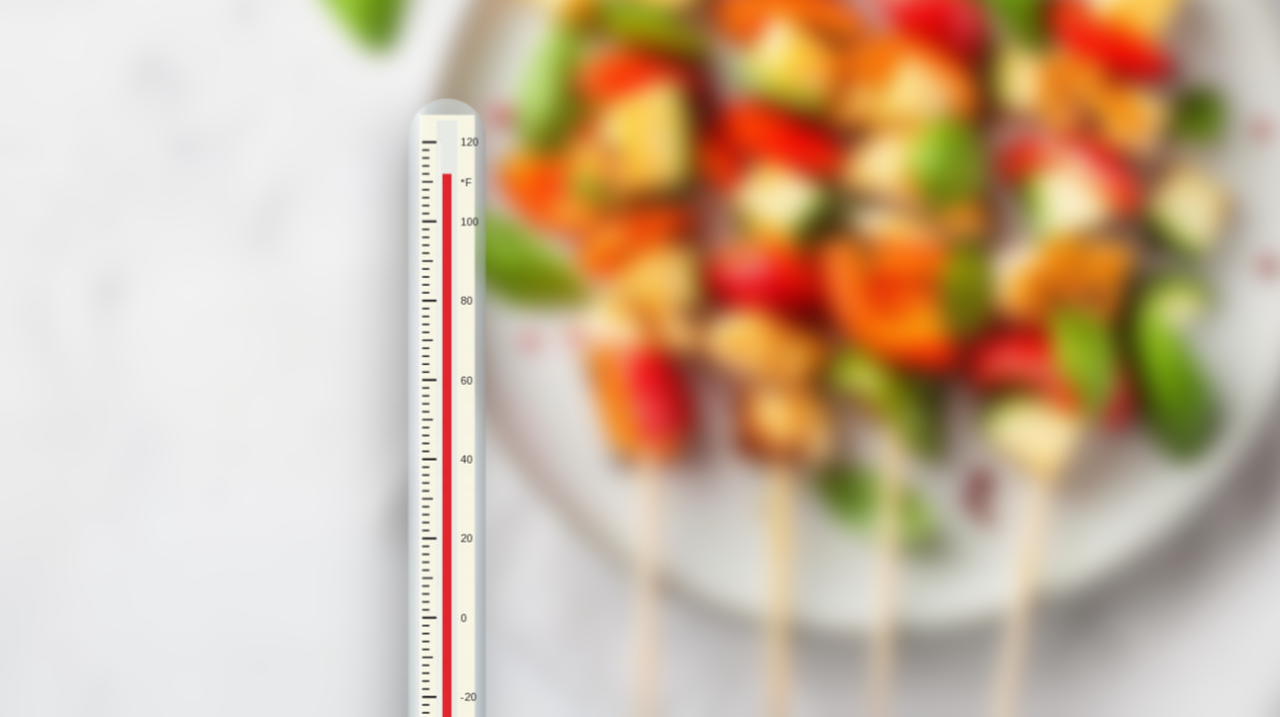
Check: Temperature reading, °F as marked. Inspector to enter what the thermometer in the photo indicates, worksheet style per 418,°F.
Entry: 112,°F
